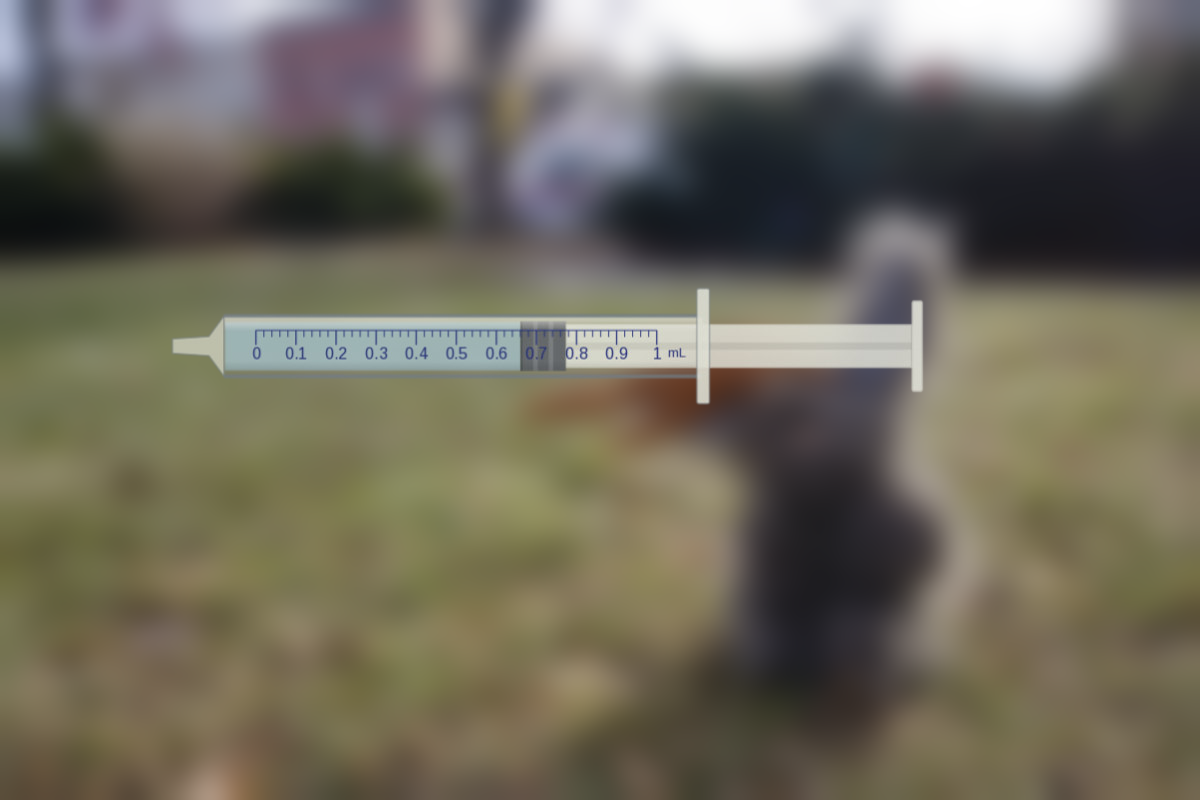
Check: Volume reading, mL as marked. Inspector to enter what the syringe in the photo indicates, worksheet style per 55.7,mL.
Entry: 0.66,mL
